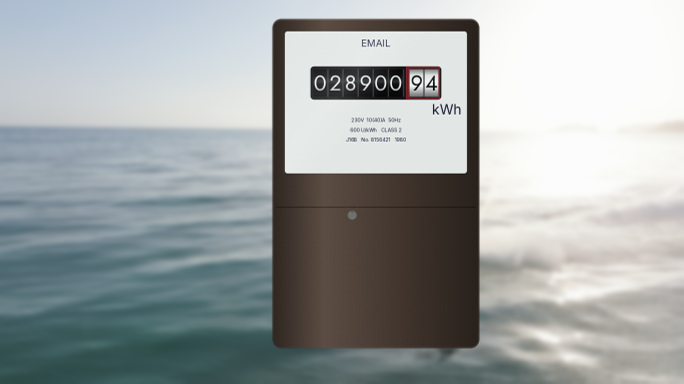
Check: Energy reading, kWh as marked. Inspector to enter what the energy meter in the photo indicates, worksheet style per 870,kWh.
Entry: 28900.94,kWh
